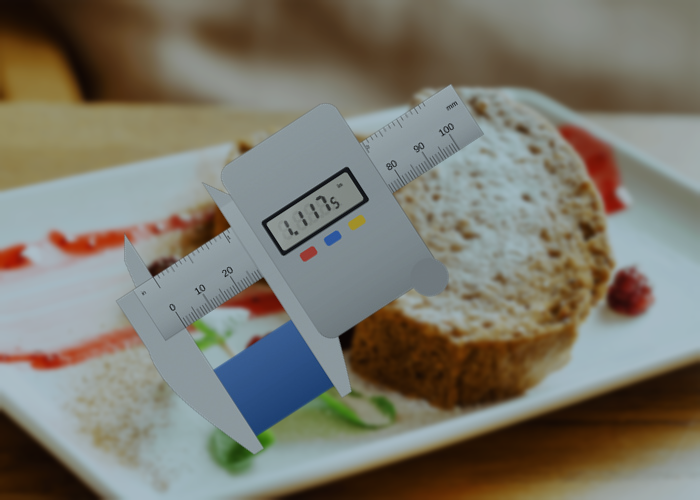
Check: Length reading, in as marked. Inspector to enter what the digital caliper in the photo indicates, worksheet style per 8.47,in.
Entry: 1.1175,in
